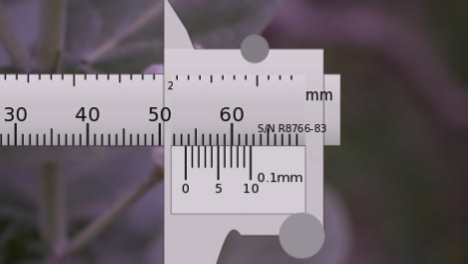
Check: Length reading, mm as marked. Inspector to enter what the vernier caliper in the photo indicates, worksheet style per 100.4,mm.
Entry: 53.6,mm
